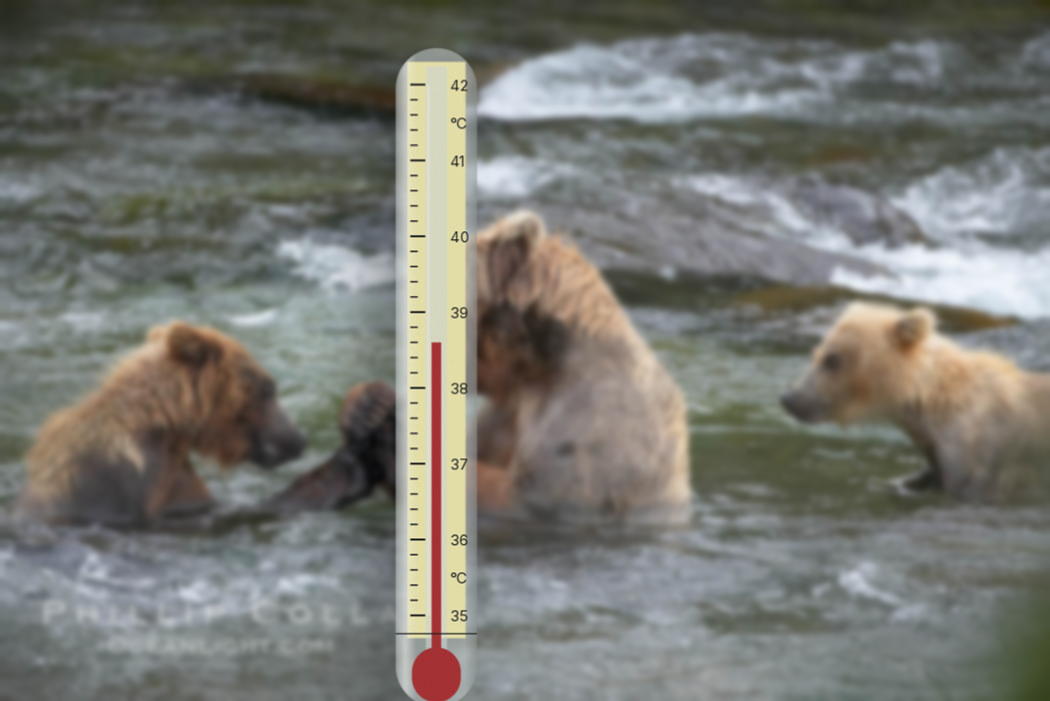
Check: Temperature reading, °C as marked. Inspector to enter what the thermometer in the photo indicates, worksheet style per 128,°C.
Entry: 38.6,°C
